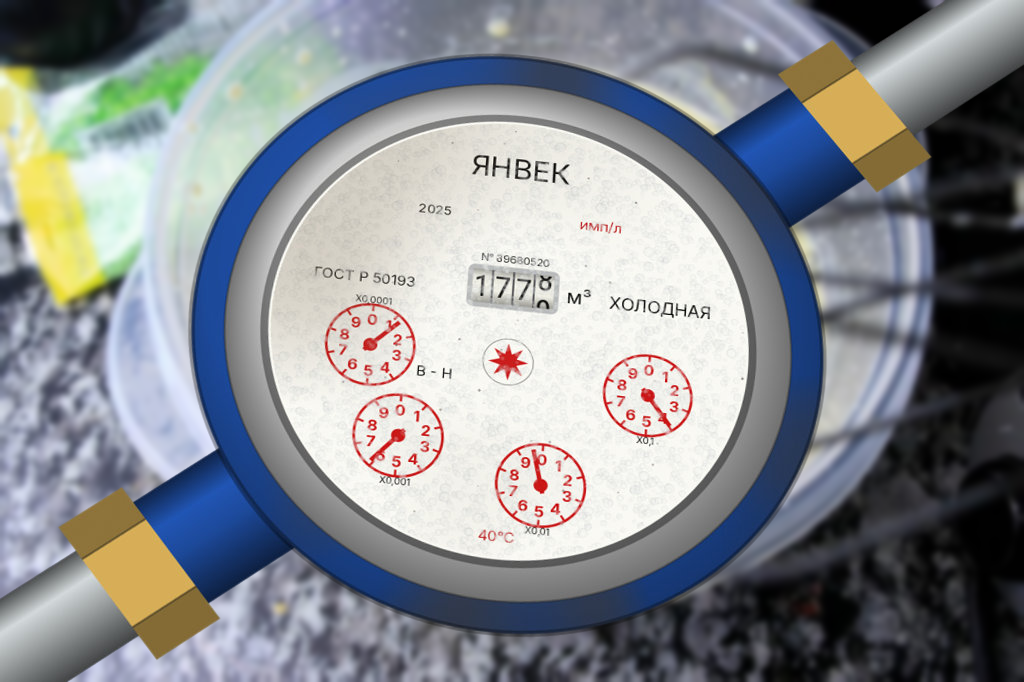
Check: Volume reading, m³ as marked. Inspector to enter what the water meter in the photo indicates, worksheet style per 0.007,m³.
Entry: 1778.3961,m³
